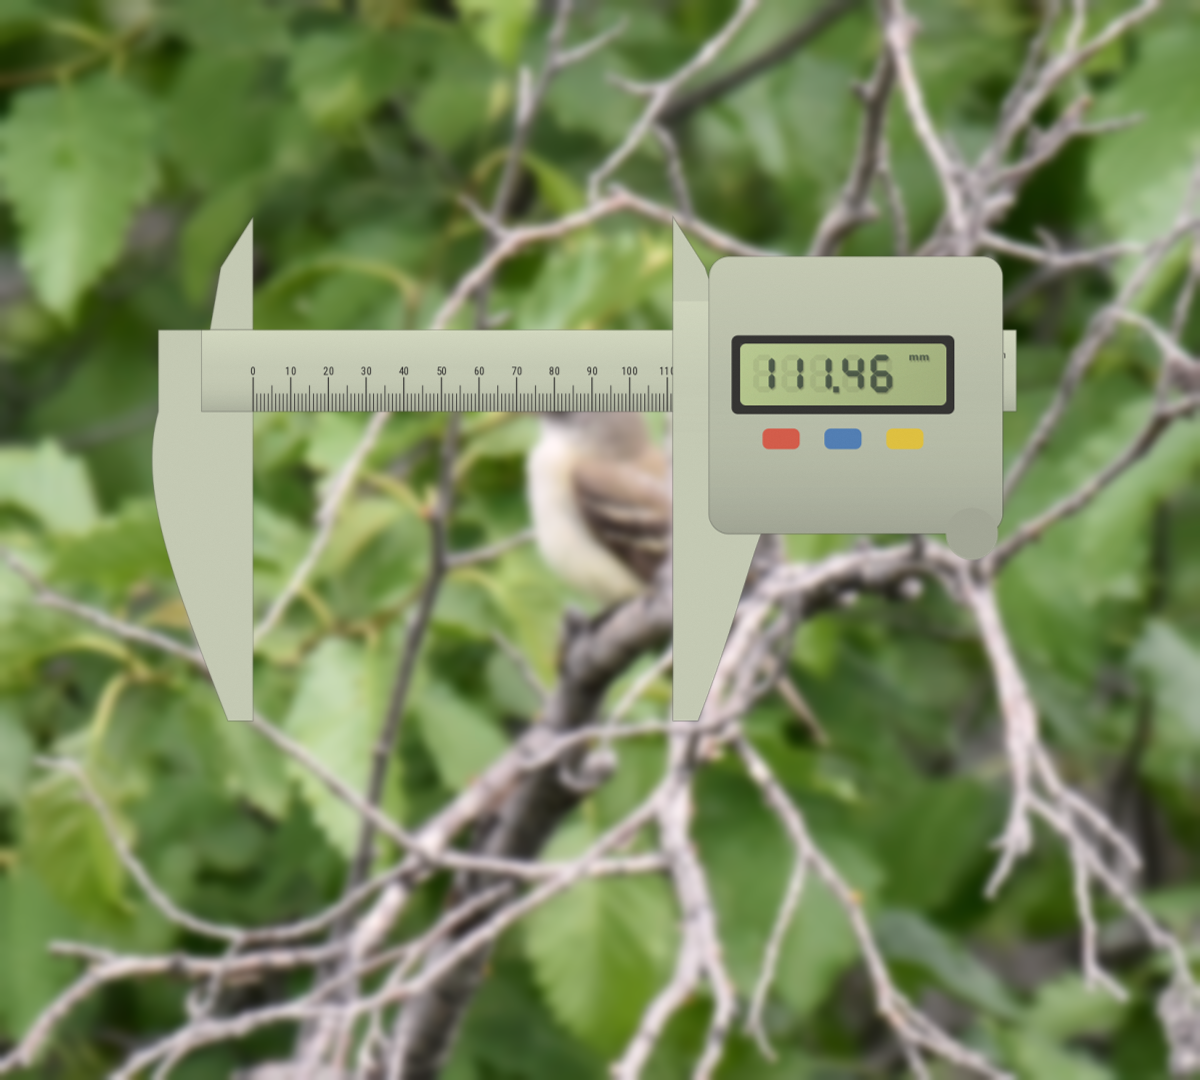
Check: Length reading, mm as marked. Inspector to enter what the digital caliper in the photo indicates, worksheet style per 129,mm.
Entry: 111.46,mm
